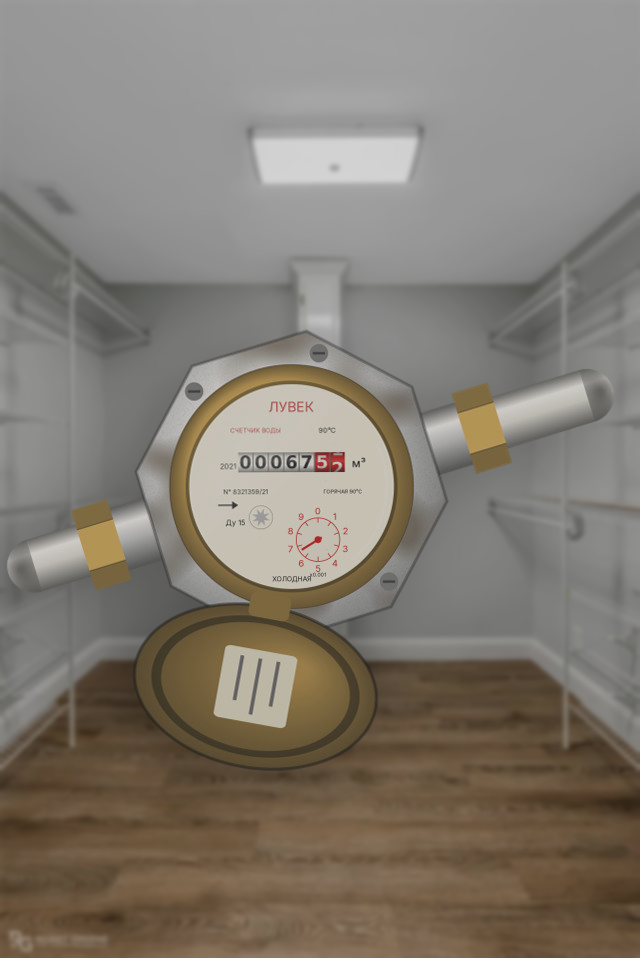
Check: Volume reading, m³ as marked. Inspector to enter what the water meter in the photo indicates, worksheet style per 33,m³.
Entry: 67.516,m³
